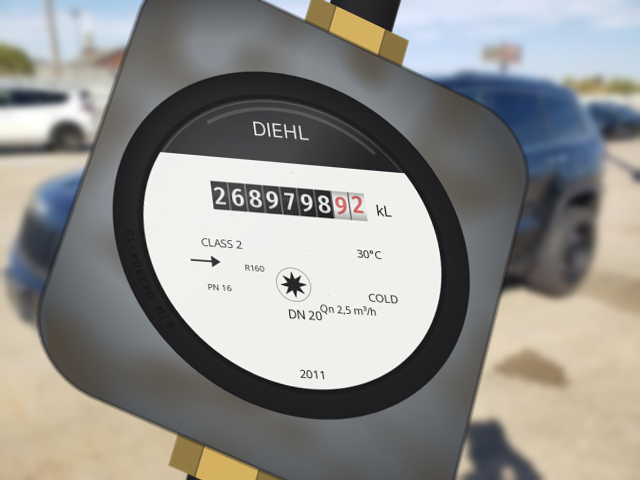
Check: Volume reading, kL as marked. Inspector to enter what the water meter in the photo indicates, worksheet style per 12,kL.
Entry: 2689798.92,kL
